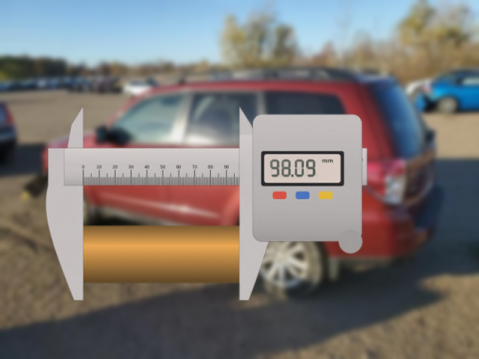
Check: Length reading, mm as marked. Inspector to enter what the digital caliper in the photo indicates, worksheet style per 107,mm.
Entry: 98.09,mm
